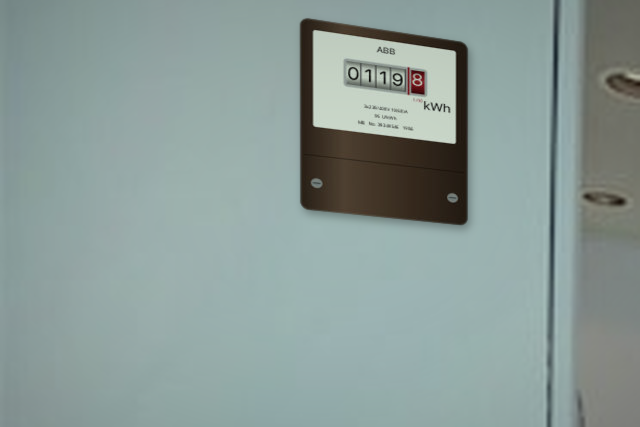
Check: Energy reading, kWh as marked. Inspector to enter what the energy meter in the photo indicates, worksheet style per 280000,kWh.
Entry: 119.8,kWh
